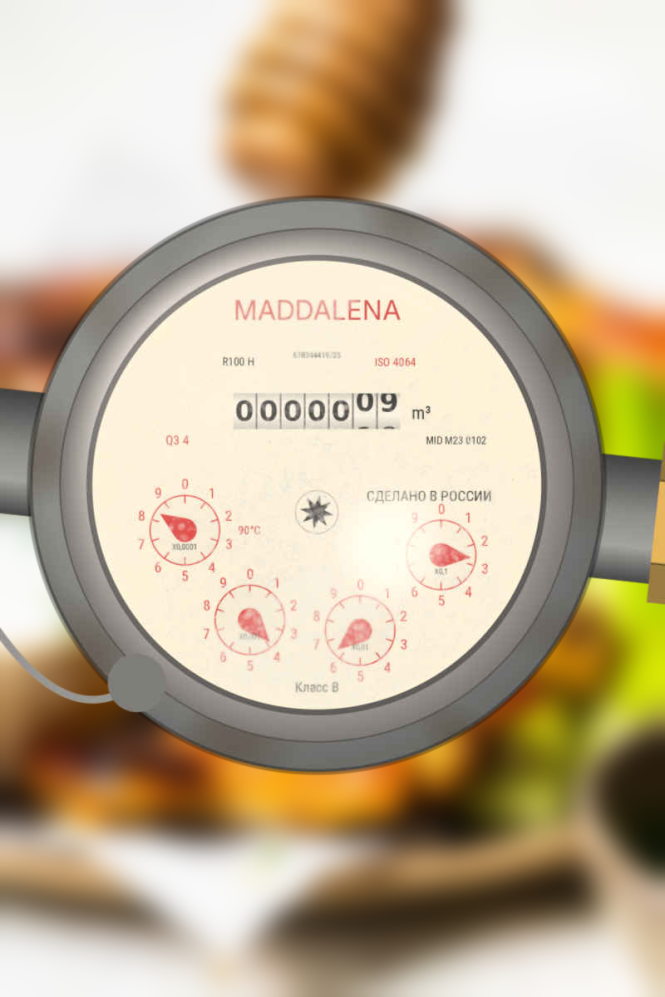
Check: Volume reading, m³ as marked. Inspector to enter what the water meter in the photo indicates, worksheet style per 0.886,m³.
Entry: 9.2638,m³
